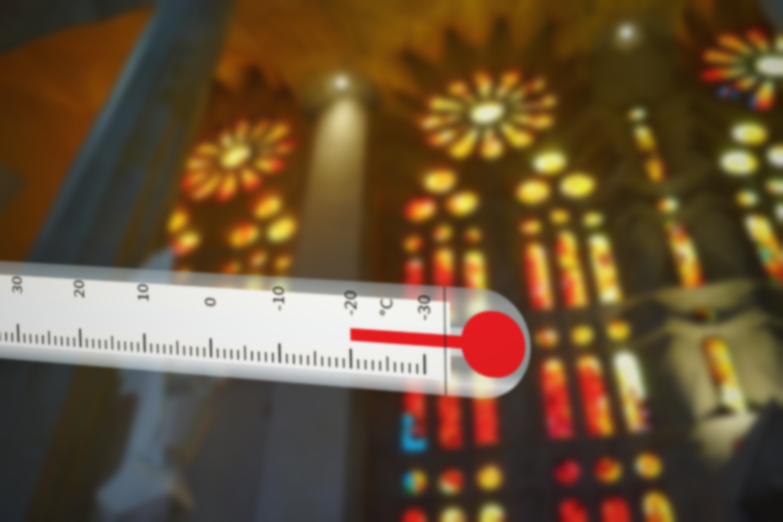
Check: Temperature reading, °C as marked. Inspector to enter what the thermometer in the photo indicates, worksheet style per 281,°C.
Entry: -20,°C
